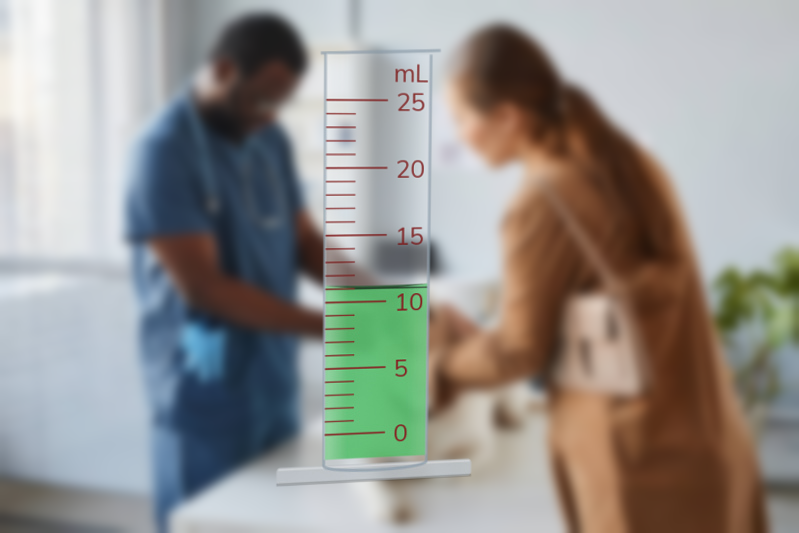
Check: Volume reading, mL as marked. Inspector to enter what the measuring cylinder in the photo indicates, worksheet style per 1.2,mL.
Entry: 11,mL
